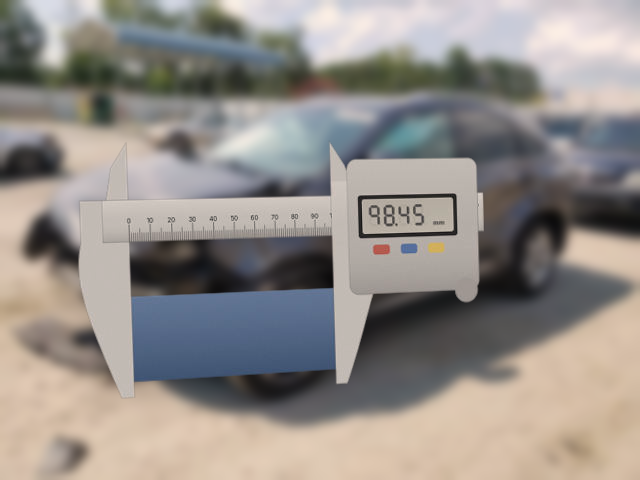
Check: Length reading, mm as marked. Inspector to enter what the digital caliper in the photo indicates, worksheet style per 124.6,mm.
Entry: 98.45,mm
